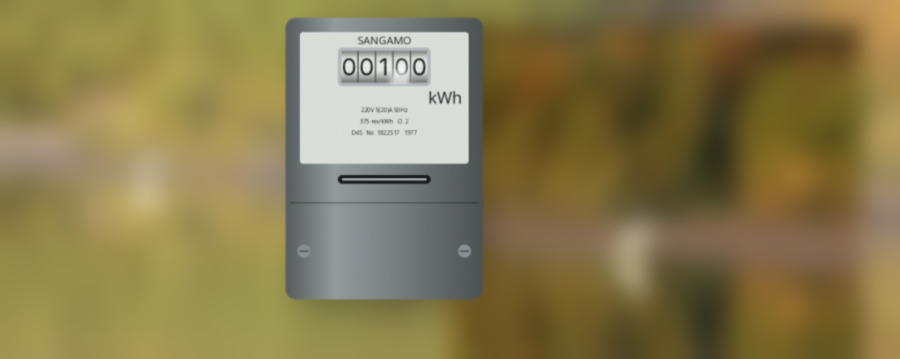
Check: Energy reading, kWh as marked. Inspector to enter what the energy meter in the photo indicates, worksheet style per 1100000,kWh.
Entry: 100,kWh
